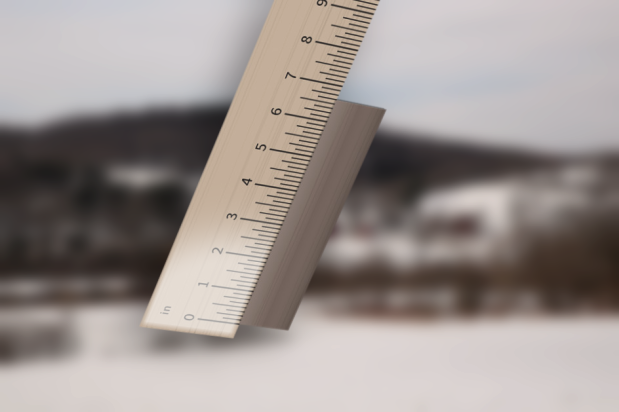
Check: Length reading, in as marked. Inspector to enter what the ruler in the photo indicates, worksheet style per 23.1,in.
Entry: 6.625,in
